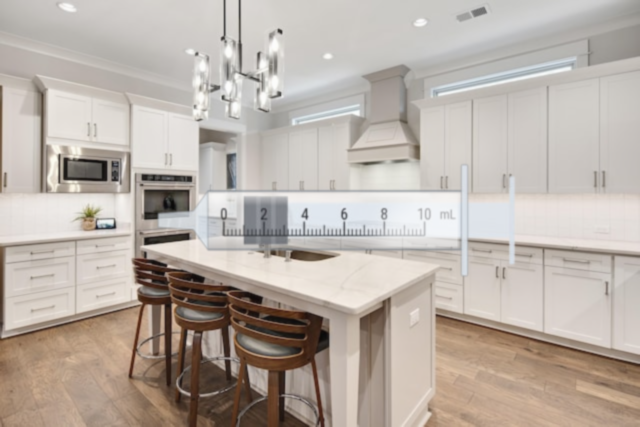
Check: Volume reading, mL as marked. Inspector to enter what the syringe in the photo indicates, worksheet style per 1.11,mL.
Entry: 1,mL
